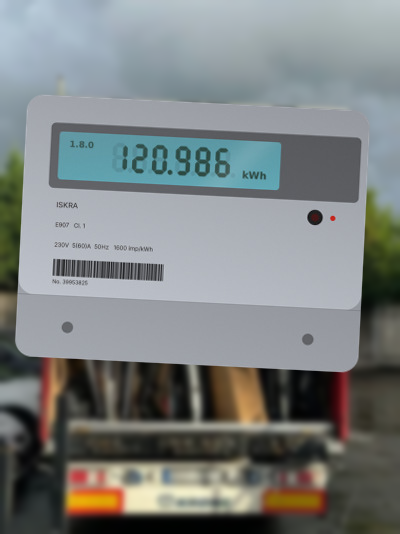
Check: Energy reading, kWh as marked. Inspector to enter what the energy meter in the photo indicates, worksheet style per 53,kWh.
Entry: 120.986,kWh
